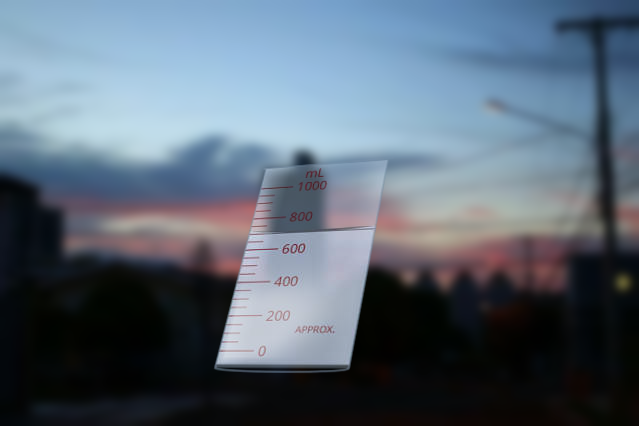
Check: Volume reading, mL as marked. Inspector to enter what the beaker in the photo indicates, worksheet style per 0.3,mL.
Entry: 700,mL
